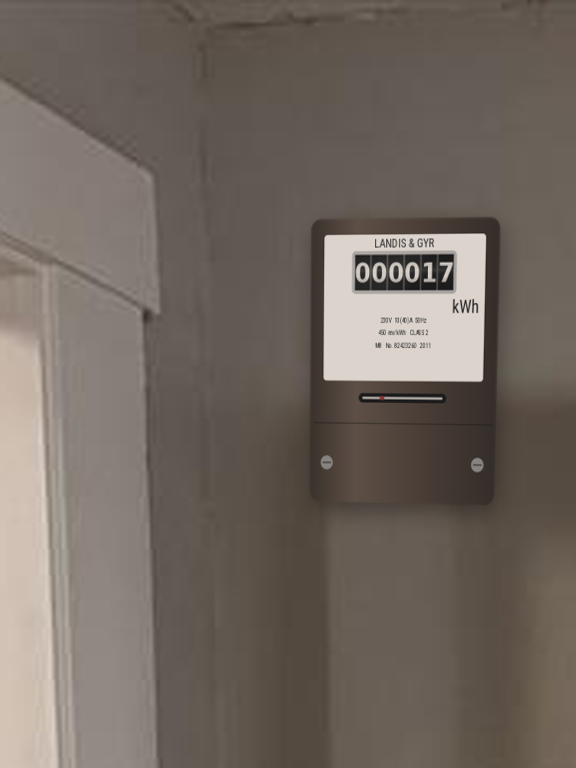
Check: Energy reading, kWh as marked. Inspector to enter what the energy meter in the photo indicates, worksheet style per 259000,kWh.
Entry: 17,kWh
